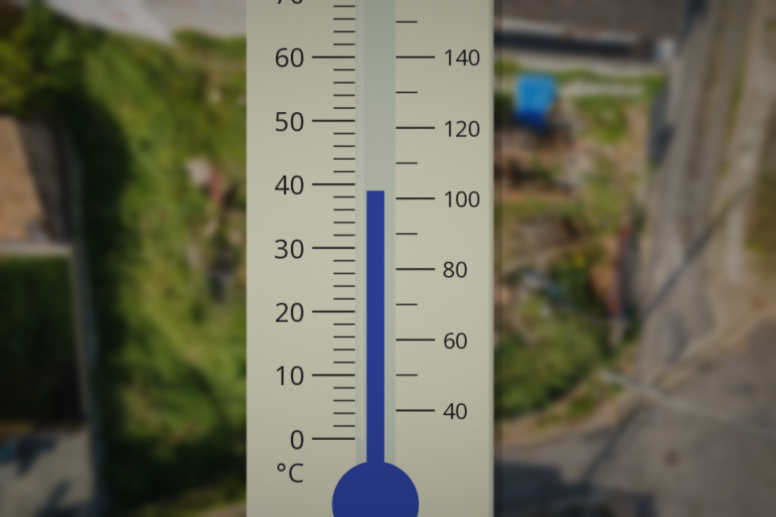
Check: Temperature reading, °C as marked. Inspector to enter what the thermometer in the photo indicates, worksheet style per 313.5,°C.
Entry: 39,°C
